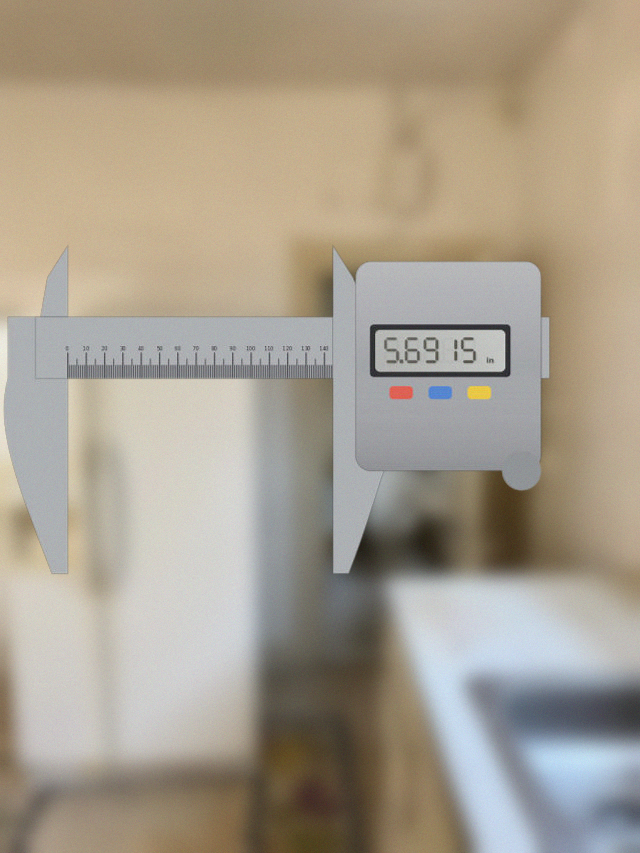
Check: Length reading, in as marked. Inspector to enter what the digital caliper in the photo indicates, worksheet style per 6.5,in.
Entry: 5.6915,in
